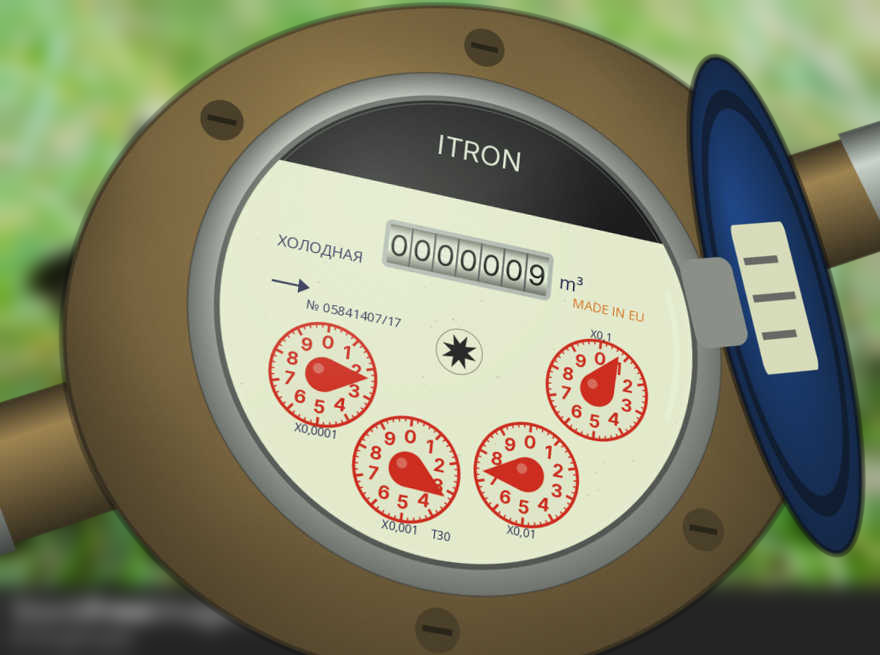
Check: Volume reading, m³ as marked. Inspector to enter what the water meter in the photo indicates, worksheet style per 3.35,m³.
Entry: 9.0732,m³
